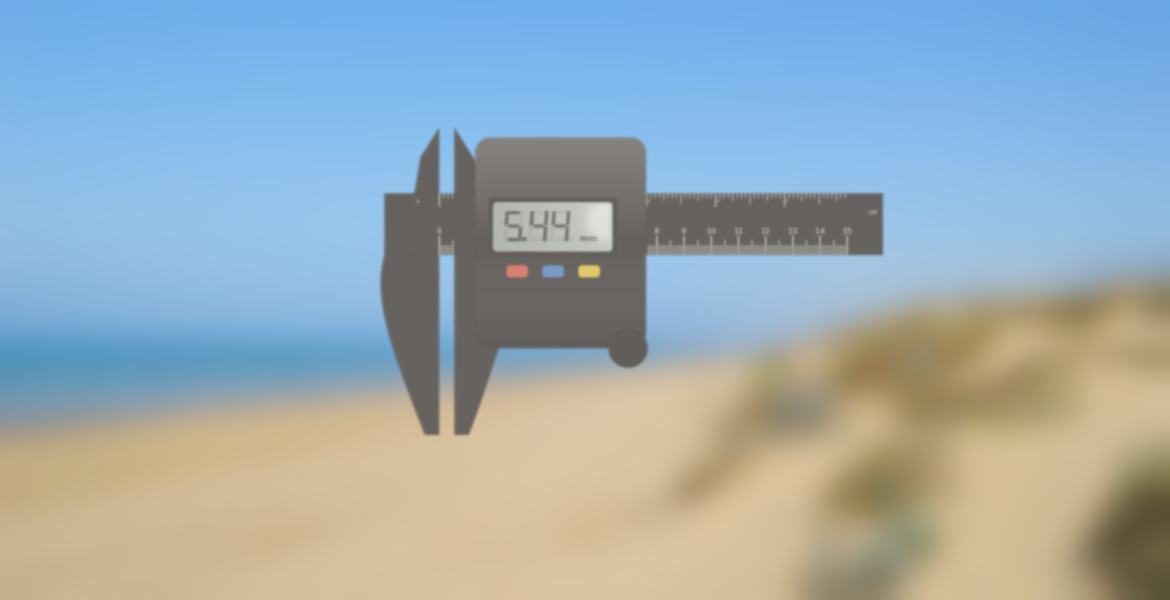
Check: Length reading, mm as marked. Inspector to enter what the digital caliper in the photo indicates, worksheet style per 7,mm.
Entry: 5.44,mm
